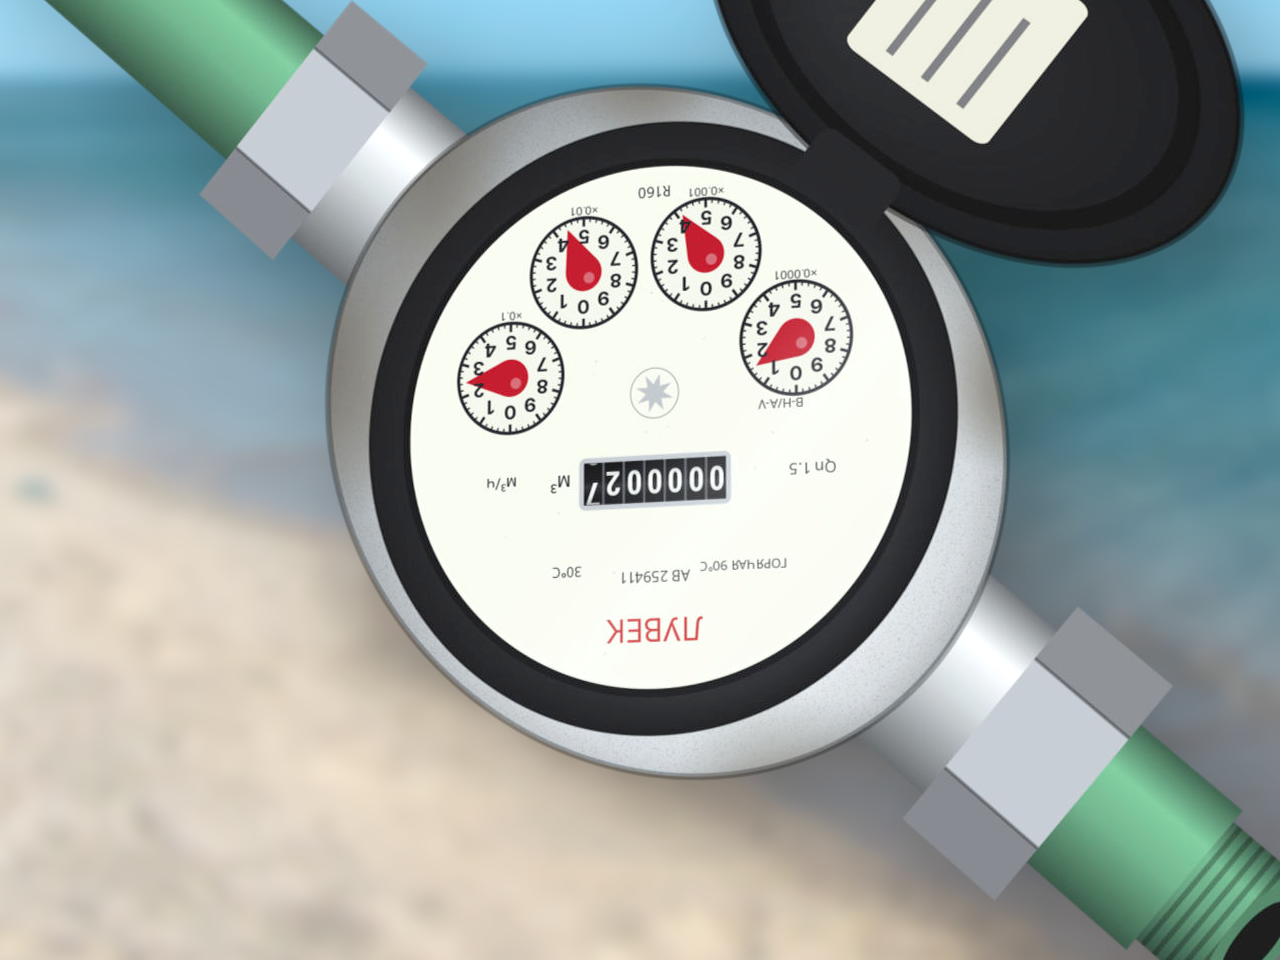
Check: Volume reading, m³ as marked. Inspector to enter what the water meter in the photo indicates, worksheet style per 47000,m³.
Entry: 27.2441,m³
